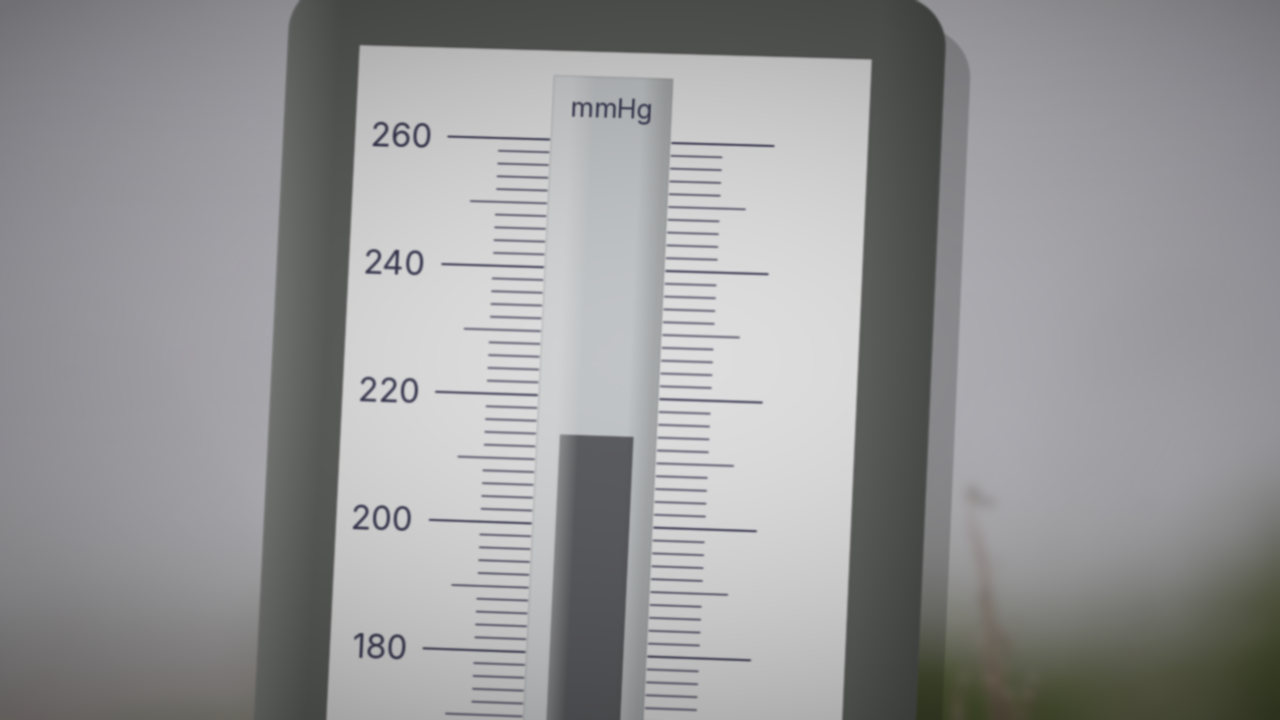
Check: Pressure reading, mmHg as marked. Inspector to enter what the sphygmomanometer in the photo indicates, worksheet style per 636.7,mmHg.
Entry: 214,mmHg
